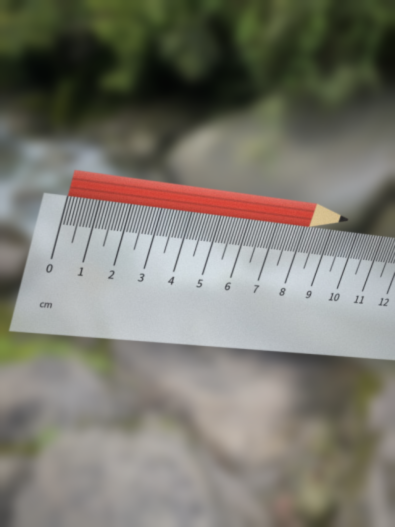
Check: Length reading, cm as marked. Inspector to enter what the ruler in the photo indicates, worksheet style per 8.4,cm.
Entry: 9.5,cm
